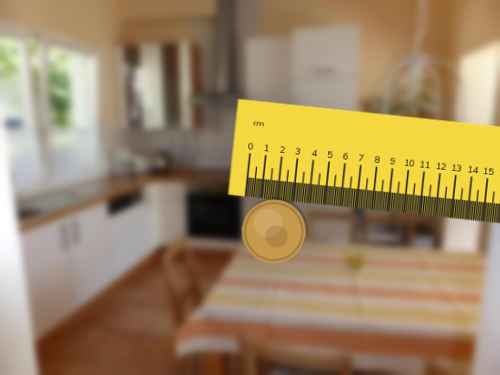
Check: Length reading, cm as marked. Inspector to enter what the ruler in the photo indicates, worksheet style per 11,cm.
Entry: 4,cm
